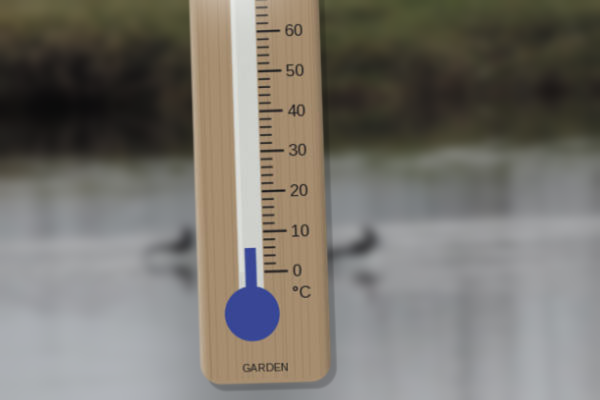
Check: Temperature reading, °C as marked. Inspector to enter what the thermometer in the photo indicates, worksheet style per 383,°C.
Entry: 6,°C
